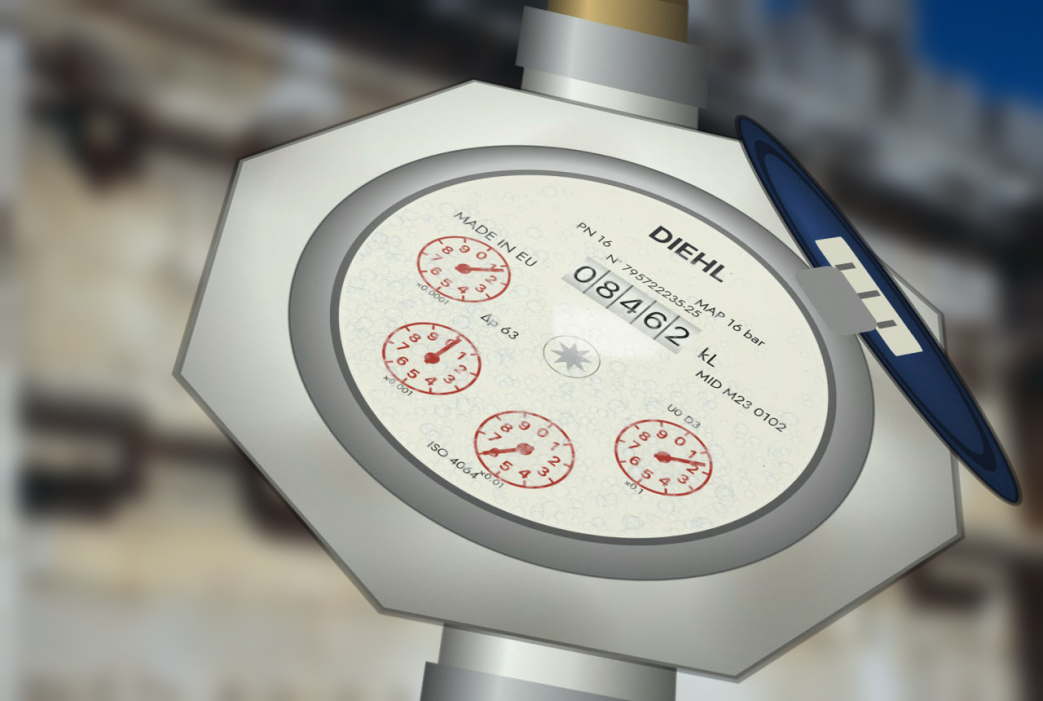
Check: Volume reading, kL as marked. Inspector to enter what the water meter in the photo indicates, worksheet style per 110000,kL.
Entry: 8462.1601,kL
